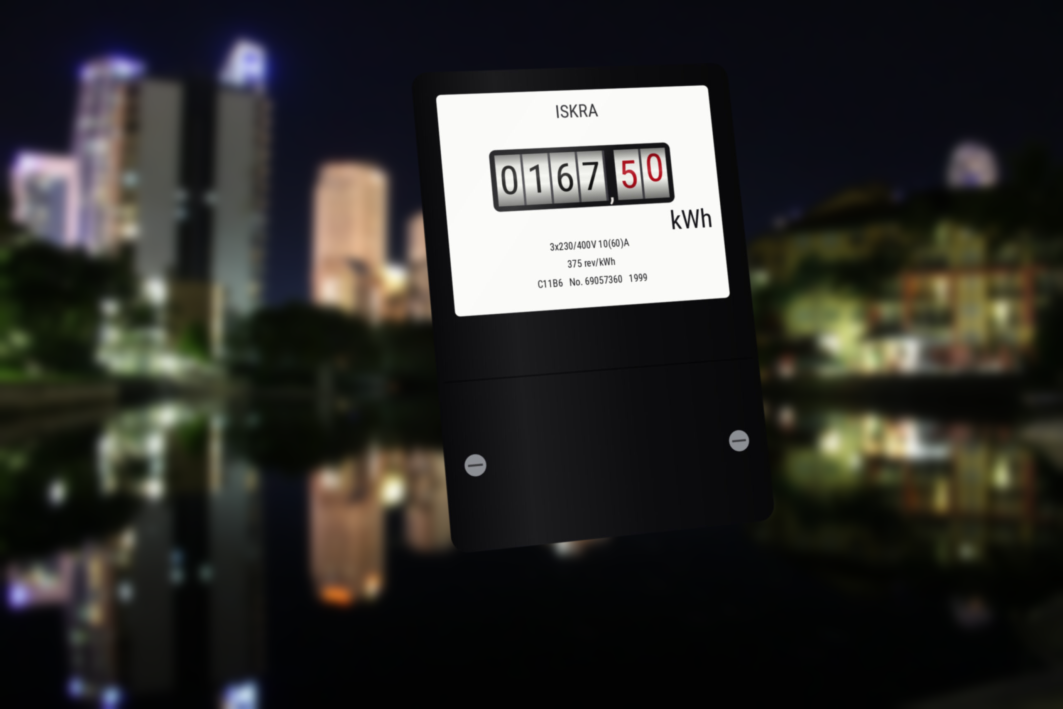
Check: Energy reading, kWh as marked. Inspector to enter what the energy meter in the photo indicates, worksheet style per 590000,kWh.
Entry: 167.50,kWh
